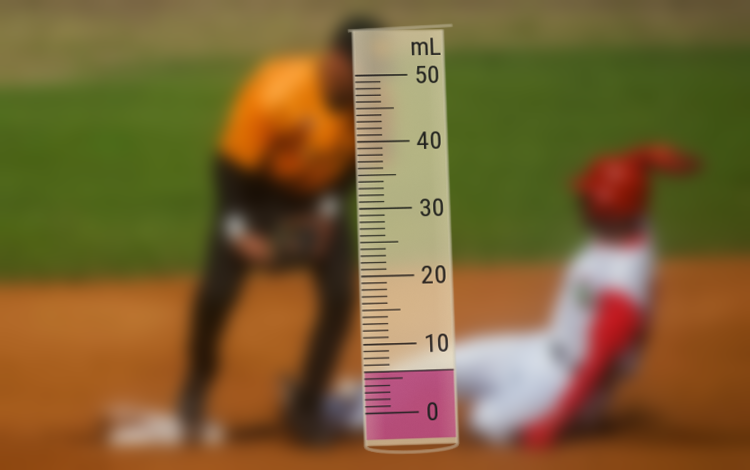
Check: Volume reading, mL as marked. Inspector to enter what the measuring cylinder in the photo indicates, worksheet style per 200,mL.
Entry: 6,mL
